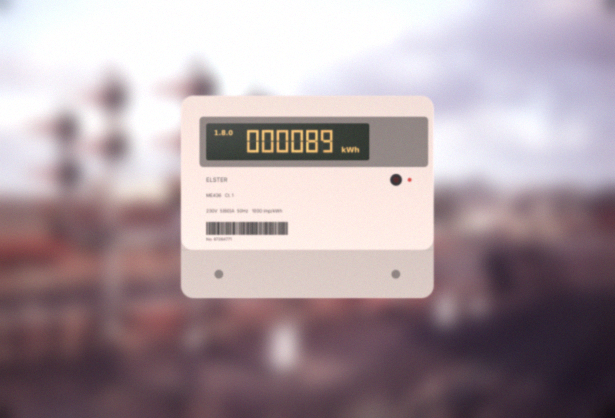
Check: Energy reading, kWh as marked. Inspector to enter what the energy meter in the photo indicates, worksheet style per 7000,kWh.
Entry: 89,kWh
